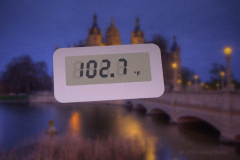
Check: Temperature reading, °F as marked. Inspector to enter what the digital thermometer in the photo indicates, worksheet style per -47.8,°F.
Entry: 102.7,°F
